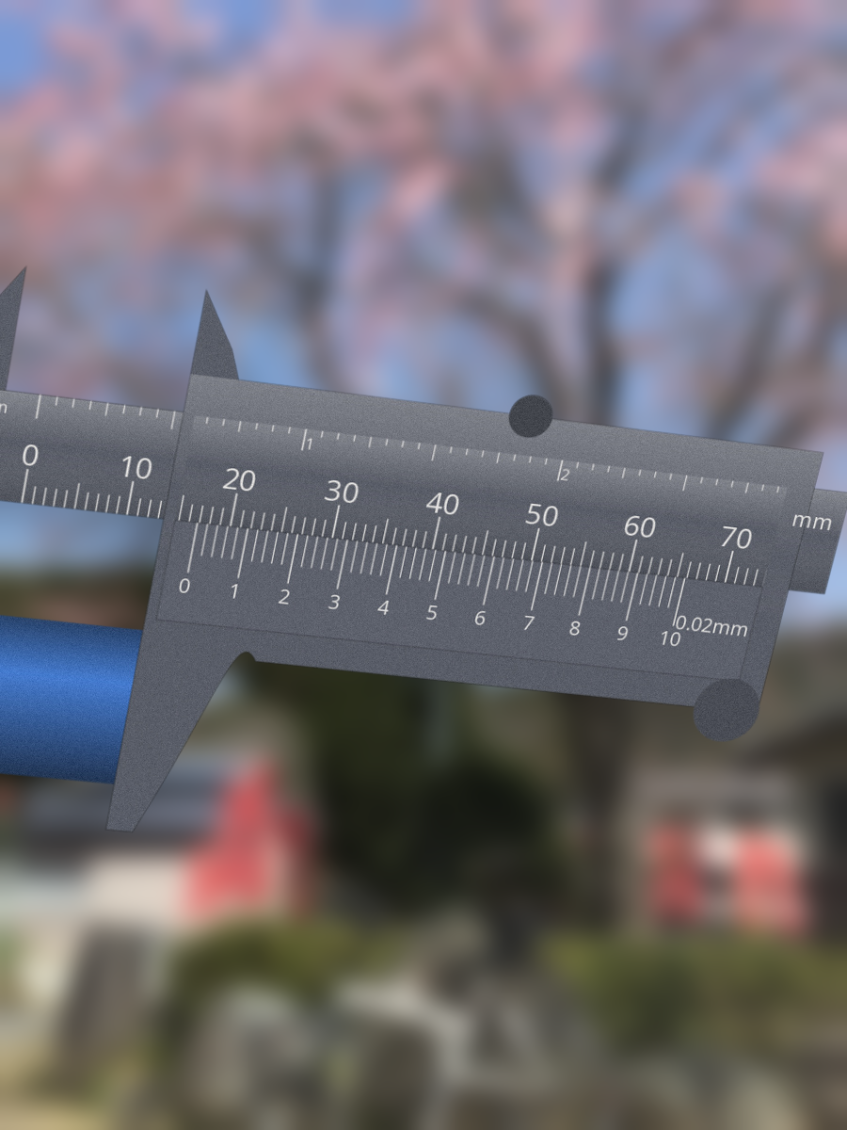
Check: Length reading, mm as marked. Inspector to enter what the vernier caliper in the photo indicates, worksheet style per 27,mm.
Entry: 16.8,mm
